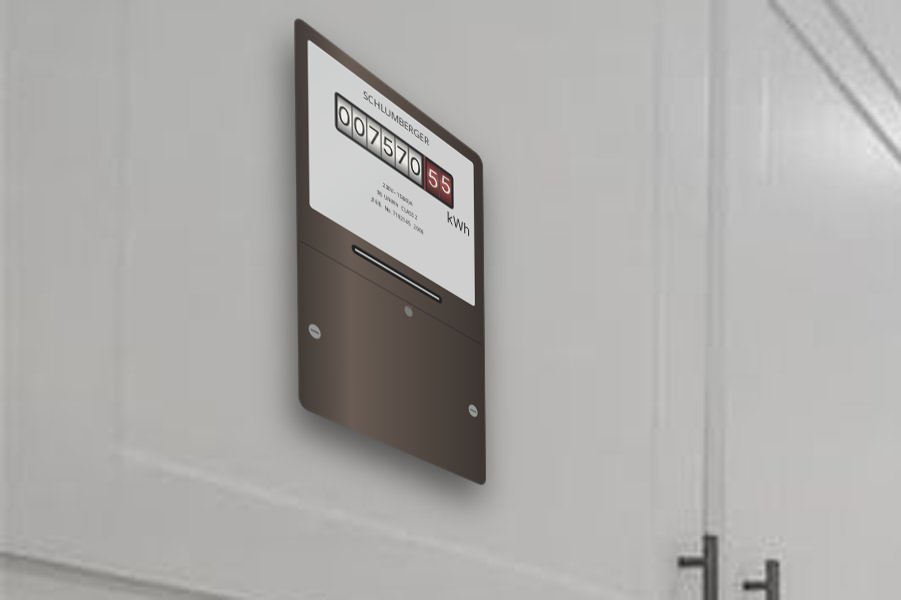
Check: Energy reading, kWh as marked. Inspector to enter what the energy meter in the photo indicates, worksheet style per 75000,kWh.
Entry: 7570.55,kWh
